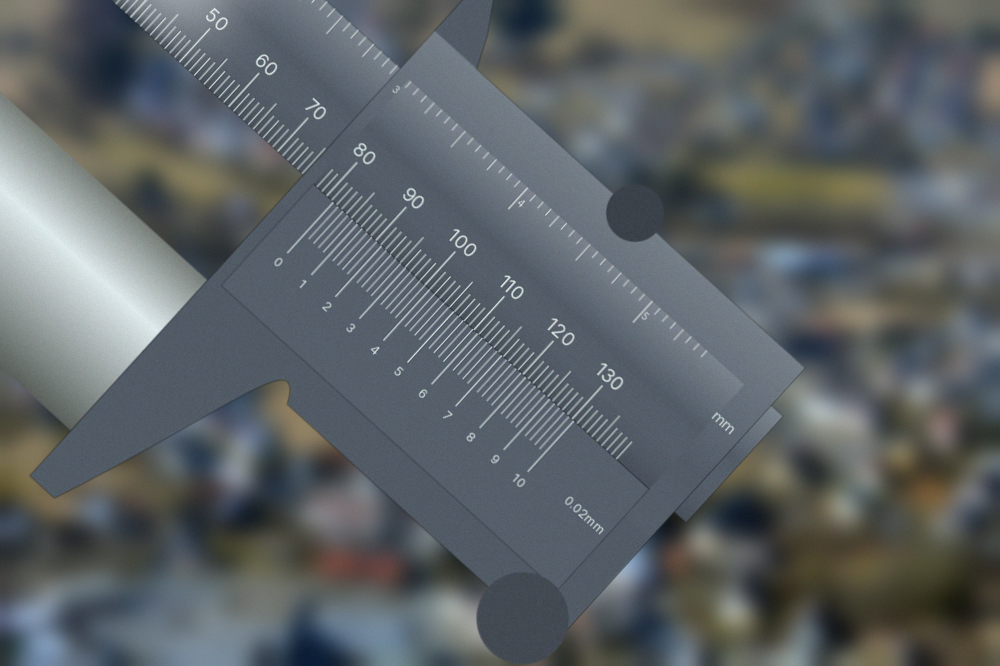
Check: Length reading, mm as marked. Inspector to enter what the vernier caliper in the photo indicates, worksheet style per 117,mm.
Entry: 81.4,mm
